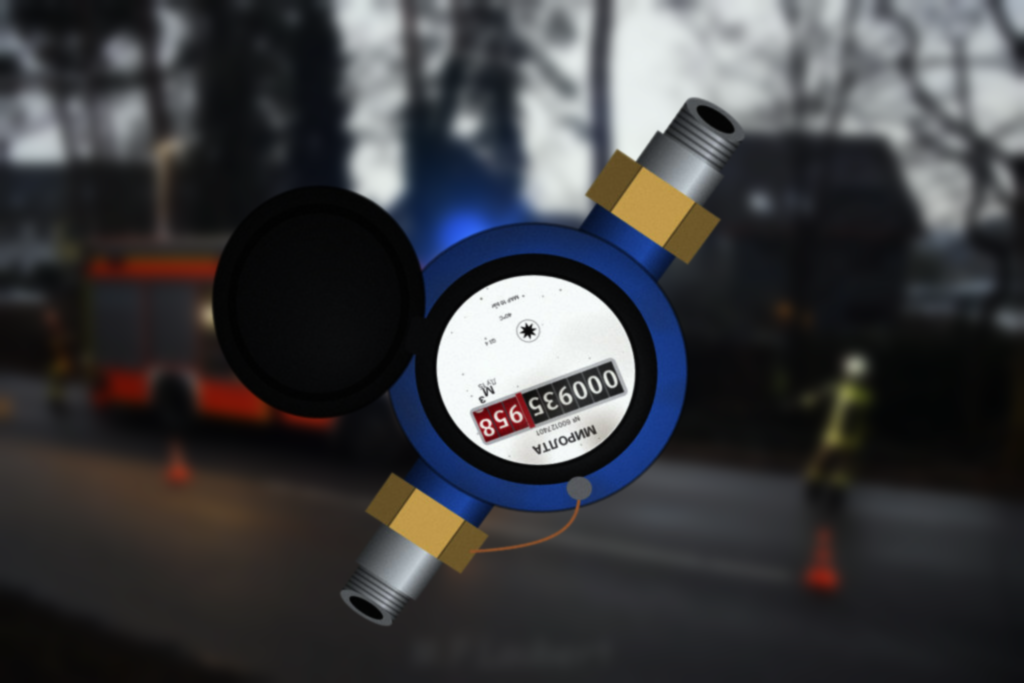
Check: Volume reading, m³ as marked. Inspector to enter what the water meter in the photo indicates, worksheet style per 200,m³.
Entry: 935.958,m³
